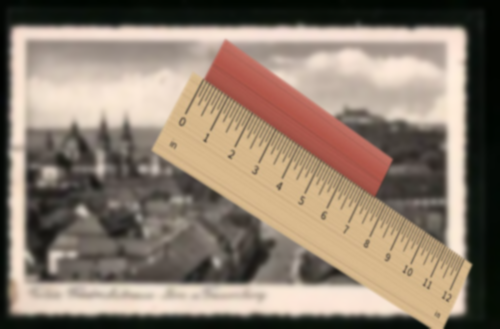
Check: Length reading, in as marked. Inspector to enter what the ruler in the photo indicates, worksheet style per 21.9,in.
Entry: 7.5,in
